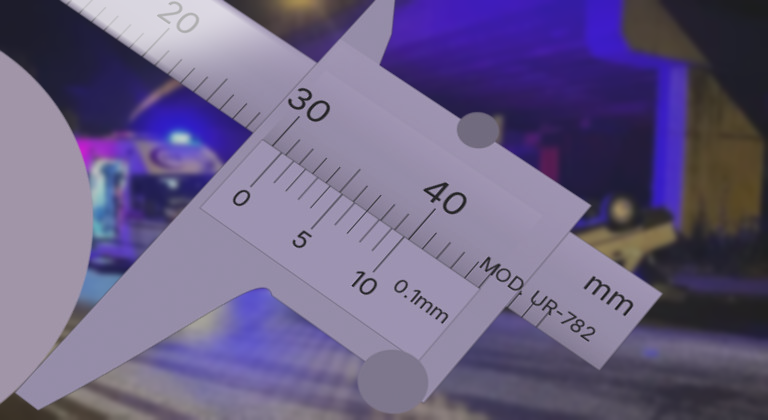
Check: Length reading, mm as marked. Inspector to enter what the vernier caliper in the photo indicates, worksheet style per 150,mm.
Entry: 30.7,mm
